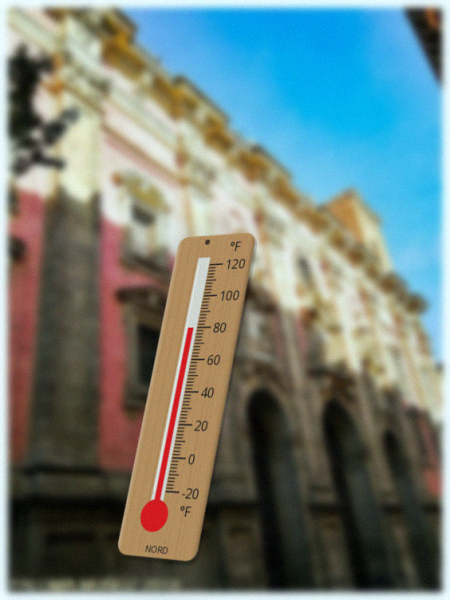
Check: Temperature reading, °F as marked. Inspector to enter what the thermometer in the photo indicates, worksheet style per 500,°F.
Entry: 80,°F
